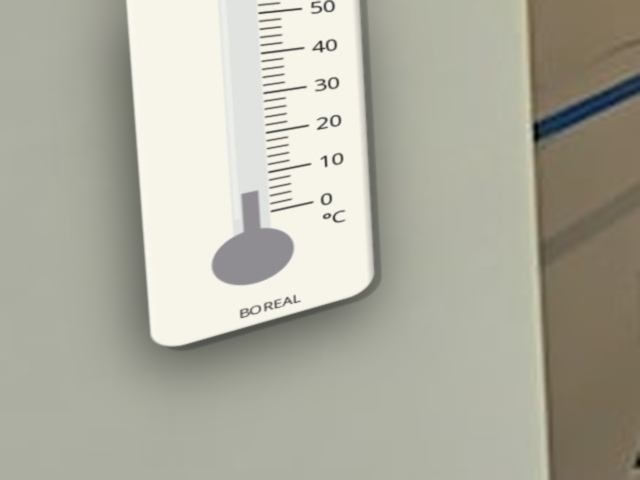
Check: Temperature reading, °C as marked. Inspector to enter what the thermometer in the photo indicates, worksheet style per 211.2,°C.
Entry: 6,°C
